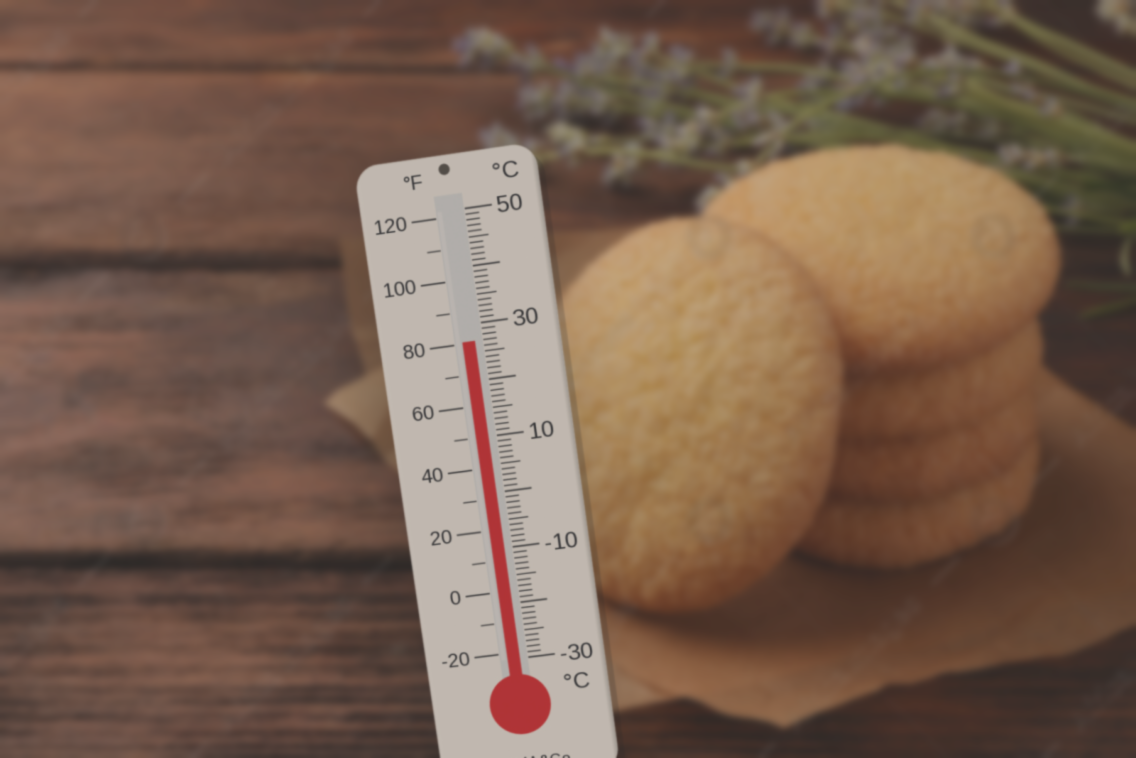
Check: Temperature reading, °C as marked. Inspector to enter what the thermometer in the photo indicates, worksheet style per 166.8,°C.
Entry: 27,°C
